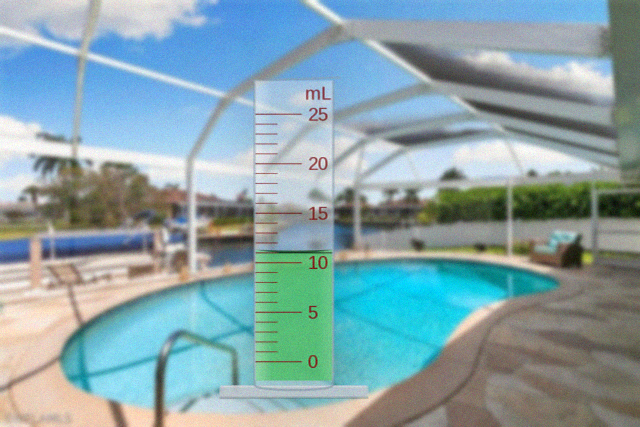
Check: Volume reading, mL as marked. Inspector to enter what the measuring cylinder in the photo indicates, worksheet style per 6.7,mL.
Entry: 11,mL
